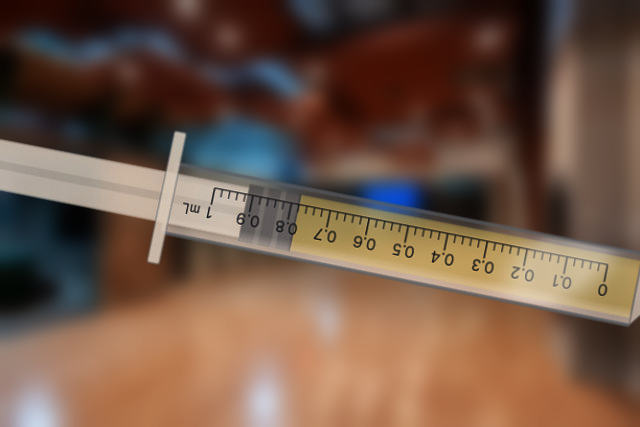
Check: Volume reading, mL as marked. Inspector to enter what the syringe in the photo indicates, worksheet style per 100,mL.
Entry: 0.78,mL
